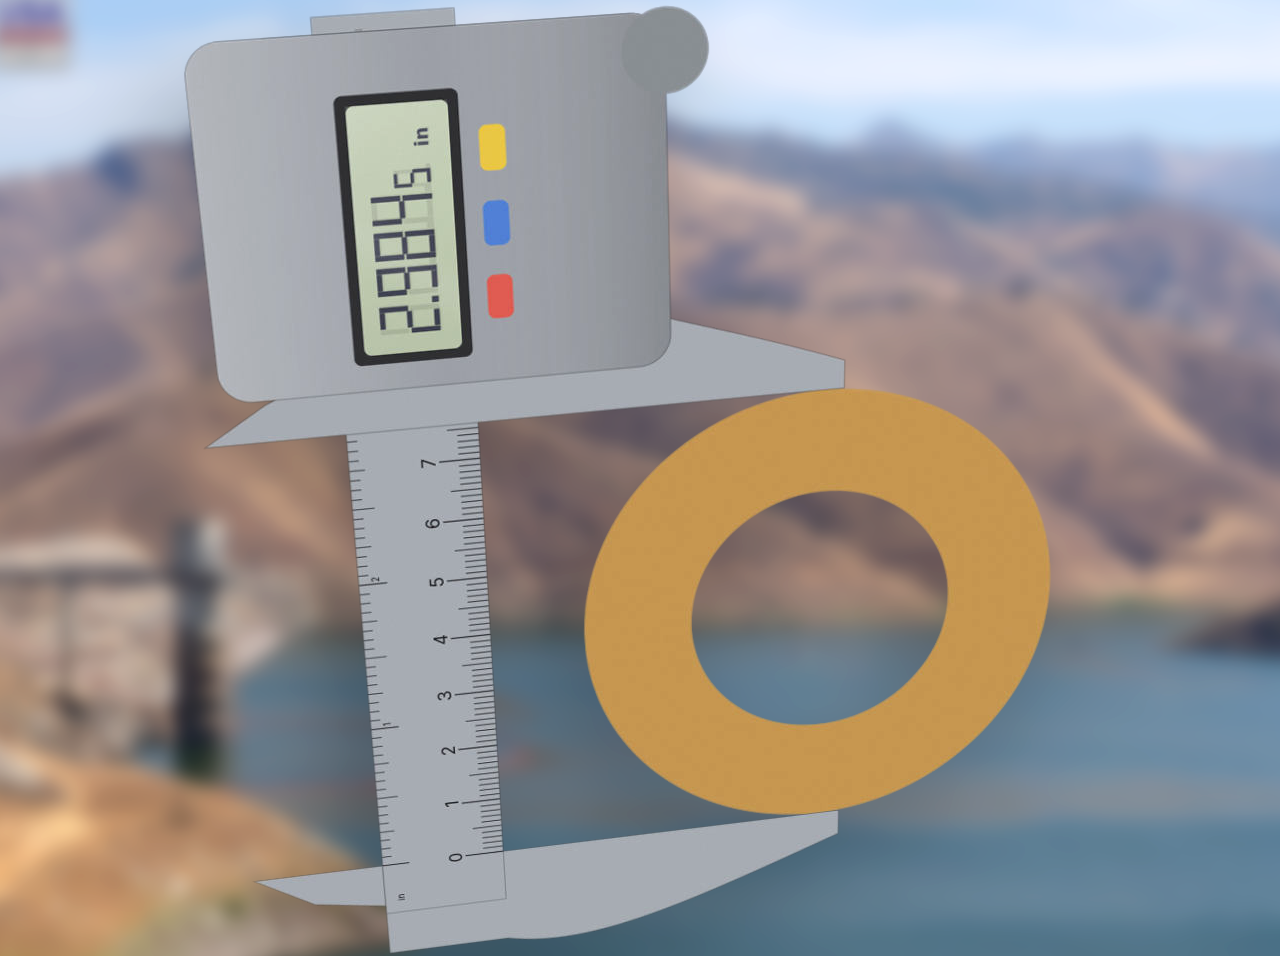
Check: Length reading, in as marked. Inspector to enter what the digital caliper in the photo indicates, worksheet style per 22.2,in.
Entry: 2.9845,in
